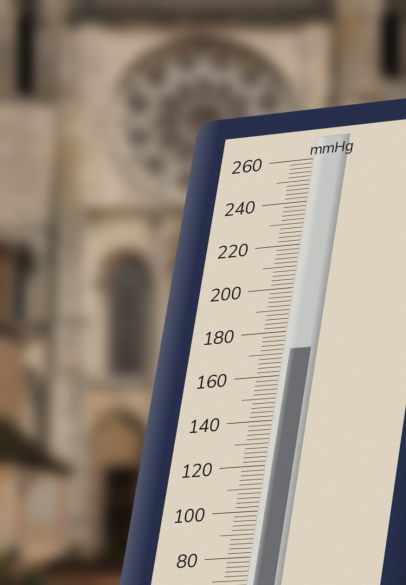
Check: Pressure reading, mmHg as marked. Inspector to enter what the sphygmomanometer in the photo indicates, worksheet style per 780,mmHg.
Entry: 172,mmHg
